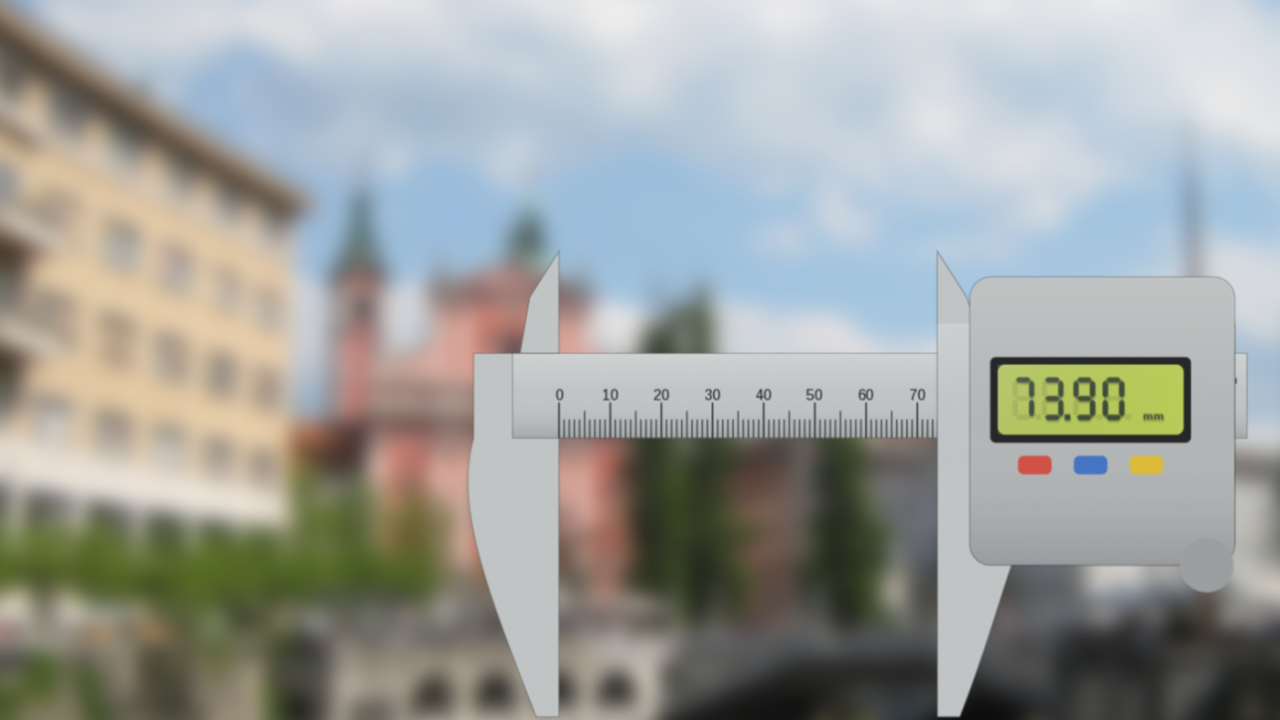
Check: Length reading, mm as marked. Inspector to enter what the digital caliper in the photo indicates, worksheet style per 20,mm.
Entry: 73.90,mm
